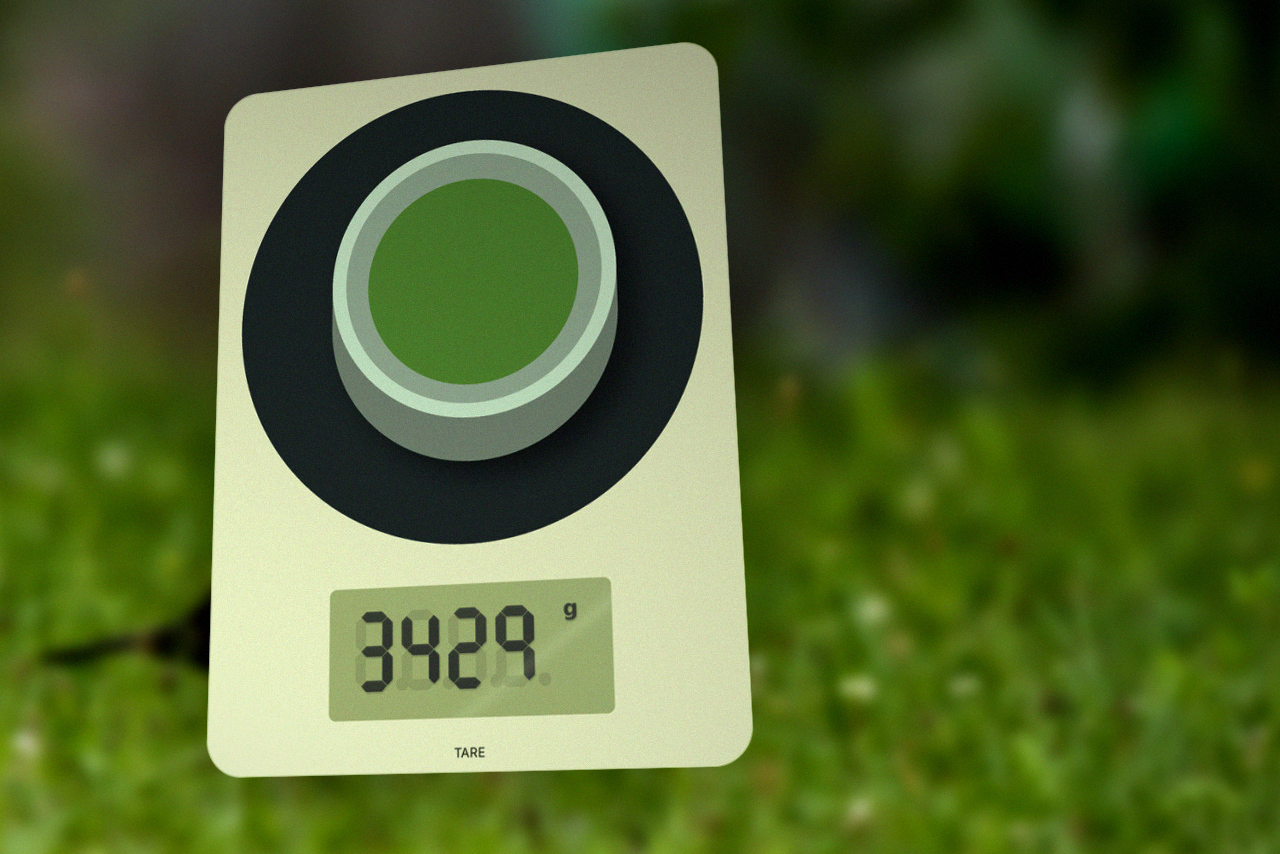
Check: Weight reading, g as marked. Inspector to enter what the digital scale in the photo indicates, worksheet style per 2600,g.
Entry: 3429,g
